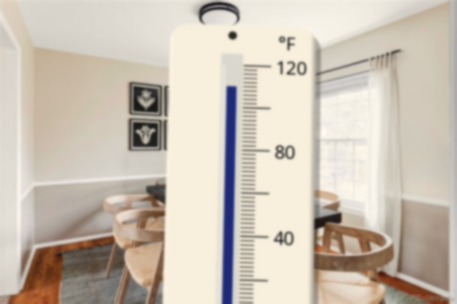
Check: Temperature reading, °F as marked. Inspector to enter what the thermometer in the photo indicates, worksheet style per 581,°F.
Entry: 110,°F
